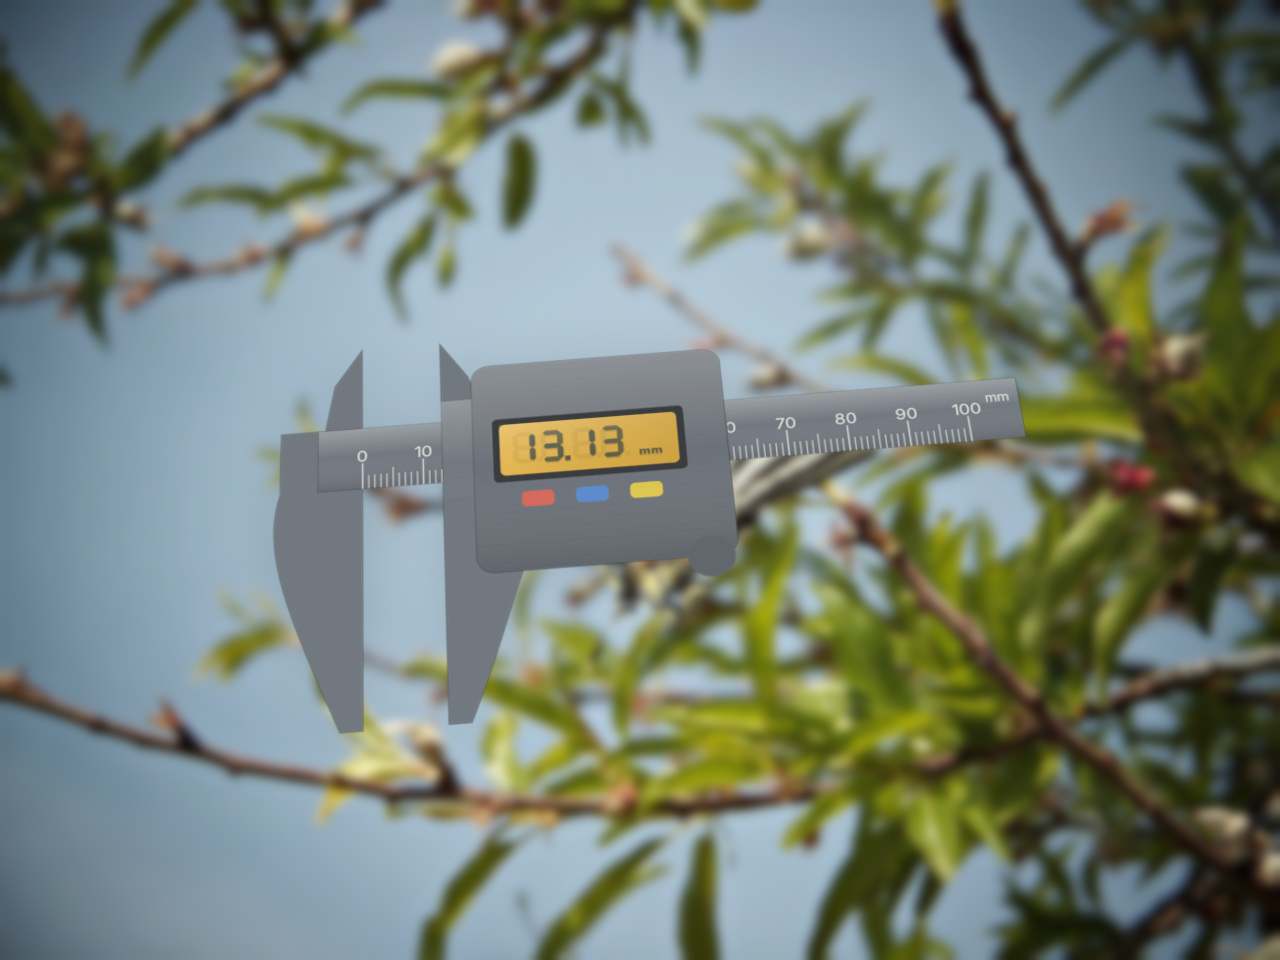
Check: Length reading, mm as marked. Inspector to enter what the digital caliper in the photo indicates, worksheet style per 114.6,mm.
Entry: 13.13,mm
